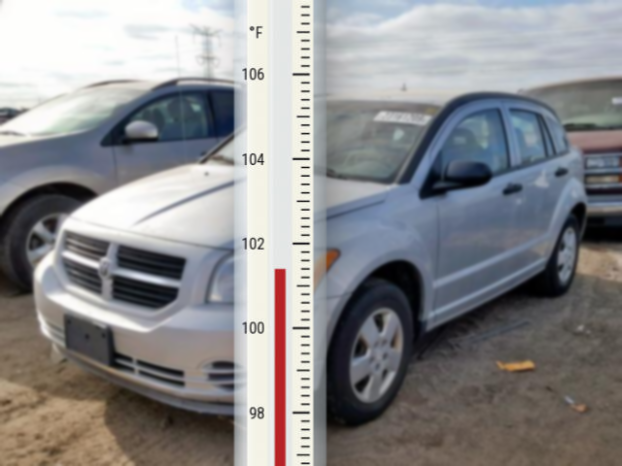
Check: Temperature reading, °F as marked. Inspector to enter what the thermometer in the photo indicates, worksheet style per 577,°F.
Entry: 101.4,°F
